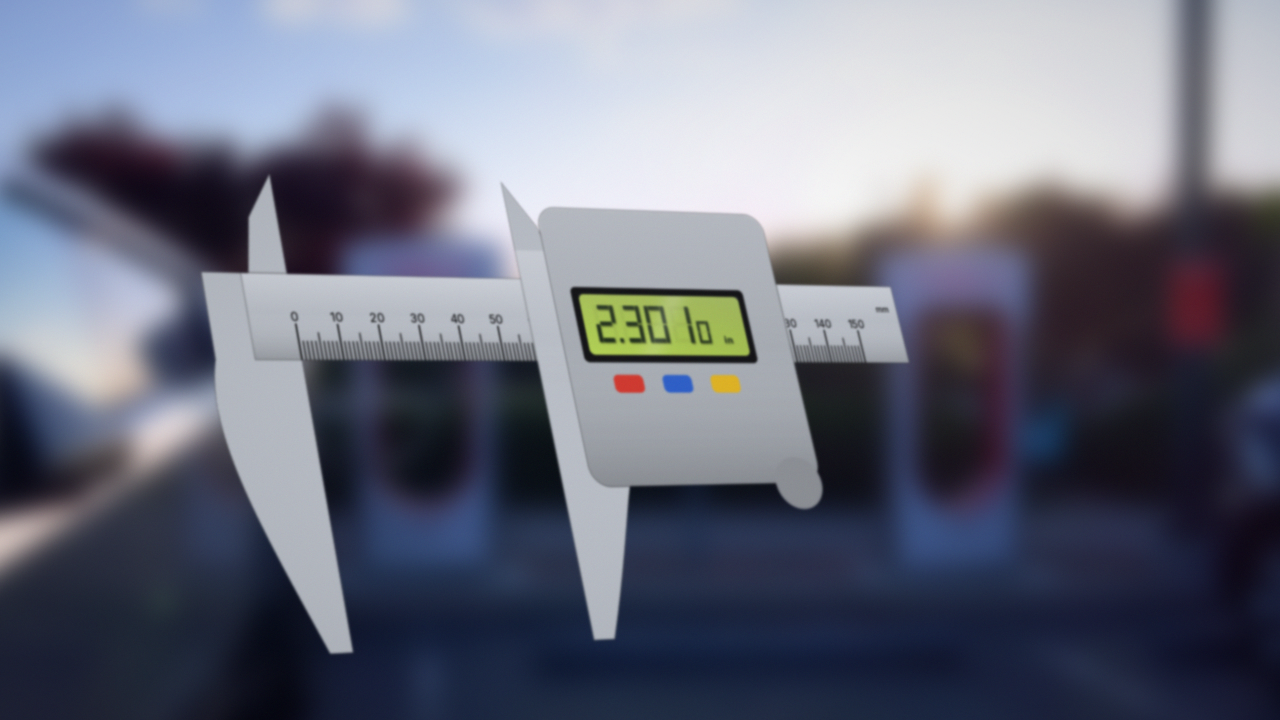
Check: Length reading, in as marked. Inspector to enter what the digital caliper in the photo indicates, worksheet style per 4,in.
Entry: 2.3010,in
